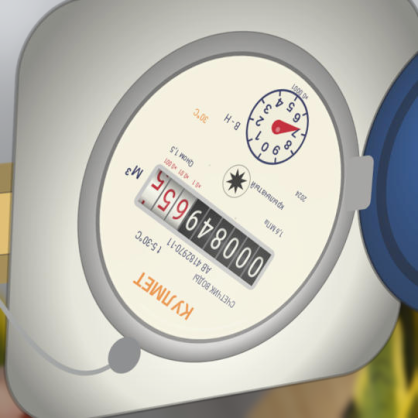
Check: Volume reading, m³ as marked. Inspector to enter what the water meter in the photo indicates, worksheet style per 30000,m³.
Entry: 849.6546,m³
